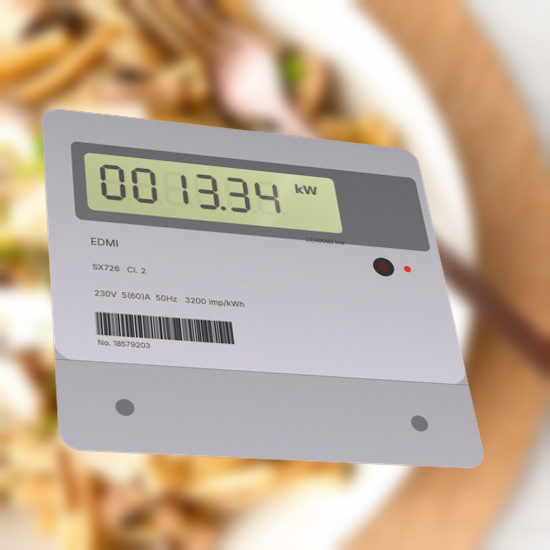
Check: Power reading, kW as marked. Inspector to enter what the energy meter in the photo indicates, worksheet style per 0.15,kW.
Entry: 13.34,kW
